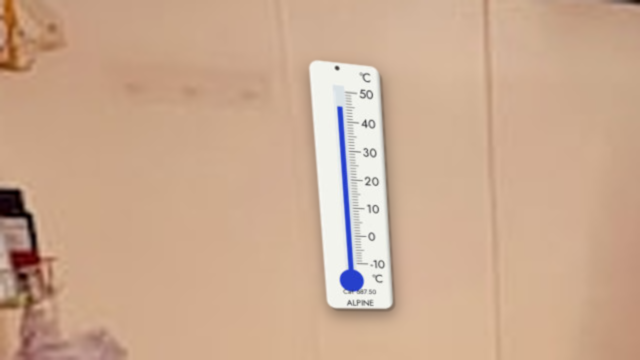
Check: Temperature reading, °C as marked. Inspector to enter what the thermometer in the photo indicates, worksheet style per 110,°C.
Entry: 45,°C
